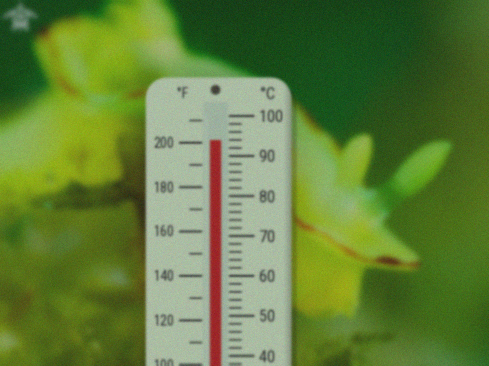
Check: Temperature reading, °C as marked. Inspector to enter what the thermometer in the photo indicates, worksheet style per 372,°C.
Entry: 94,°C
